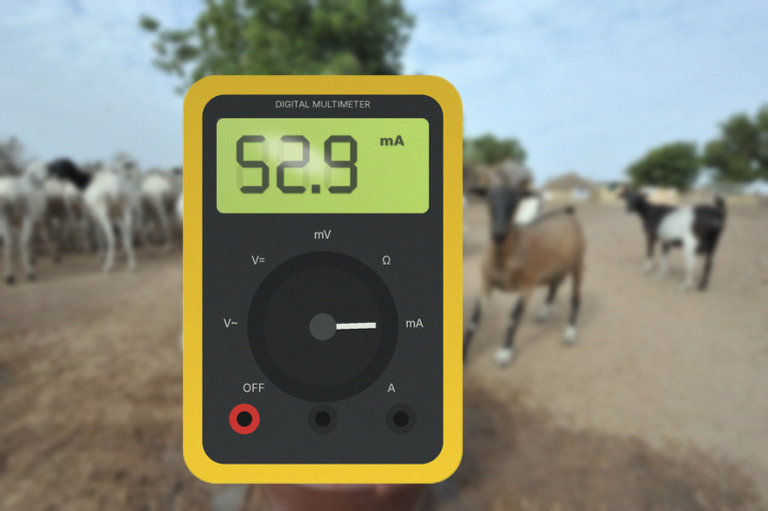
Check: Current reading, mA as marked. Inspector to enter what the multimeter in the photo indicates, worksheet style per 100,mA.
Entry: 52.9,mA
